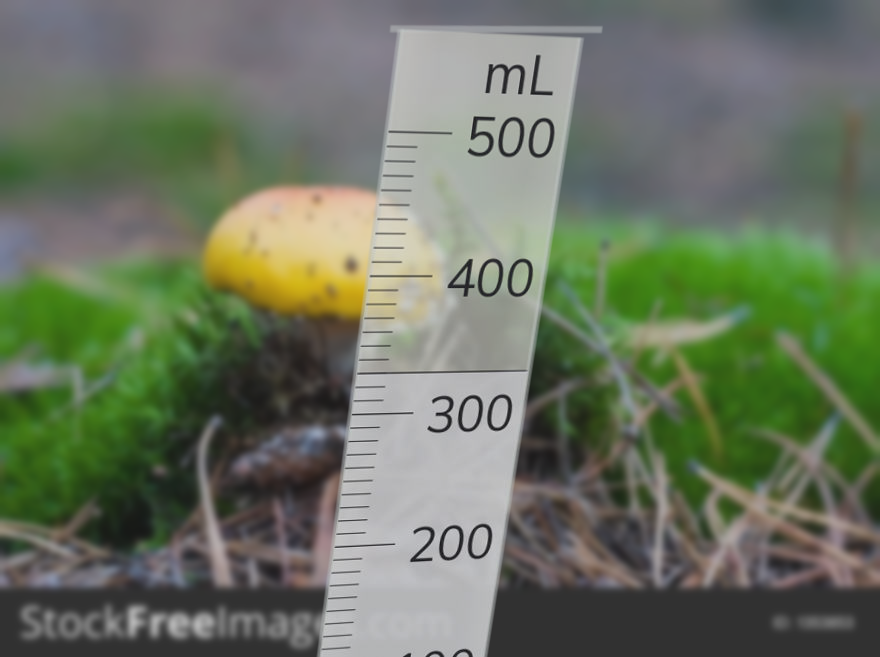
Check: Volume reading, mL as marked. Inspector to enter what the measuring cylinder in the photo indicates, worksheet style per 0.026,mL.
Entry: 330,mL
